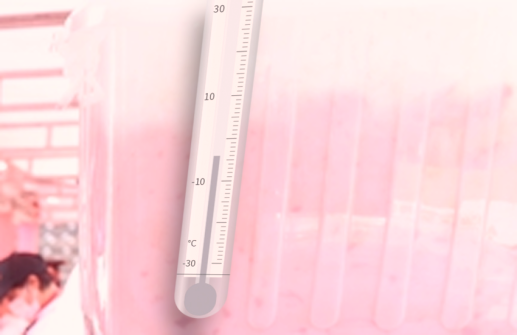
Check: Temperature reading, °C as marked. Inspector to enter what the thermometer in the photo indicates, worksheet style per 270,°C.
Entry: -4,°C
